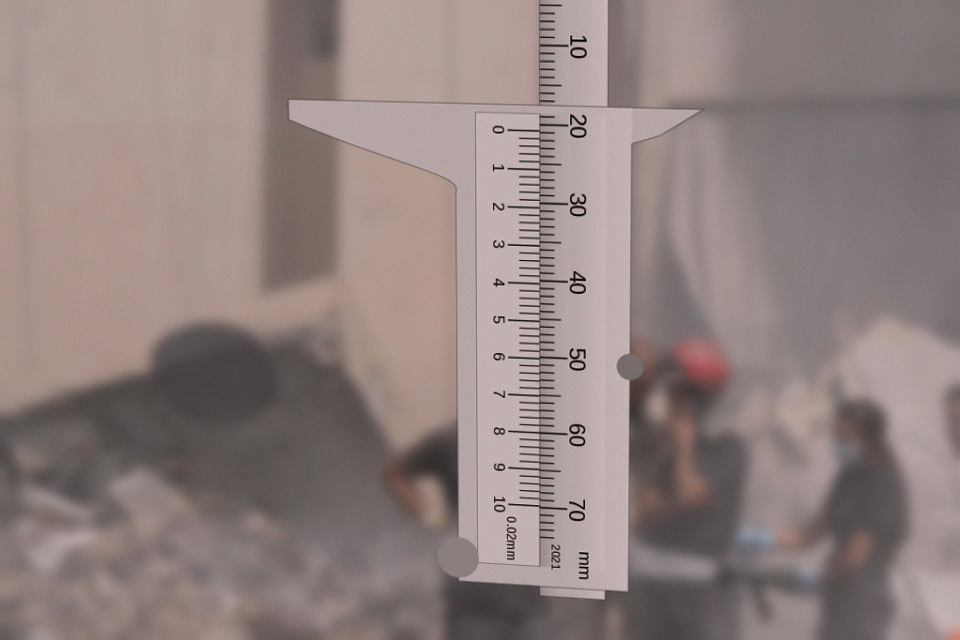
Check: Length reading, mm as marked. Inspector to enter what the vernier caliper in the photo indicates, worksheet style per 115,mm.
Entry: 20.8,mm
